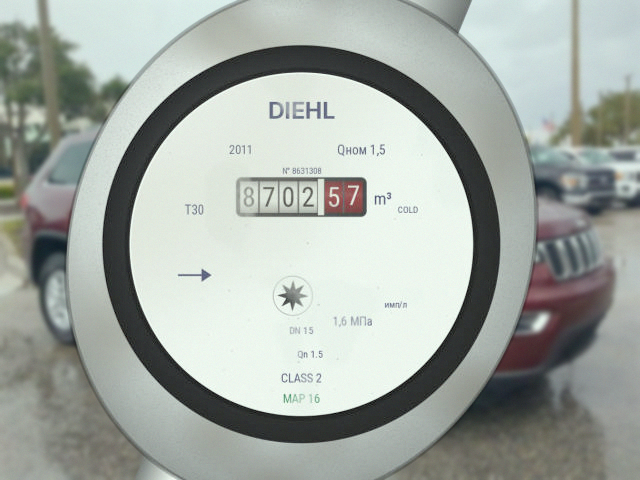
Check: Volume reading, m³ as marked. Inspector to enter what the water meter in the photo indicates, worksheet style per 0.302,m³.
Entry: 8702.57,m³
